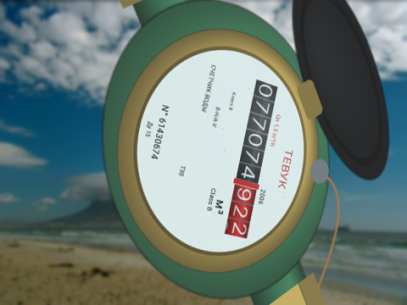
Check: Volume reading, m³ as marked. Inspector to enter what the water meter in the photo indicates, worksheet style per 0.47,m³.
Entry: 77074.922,m³
